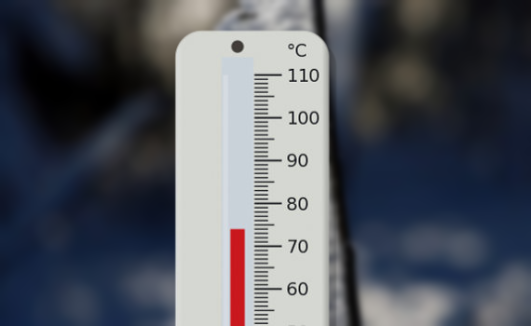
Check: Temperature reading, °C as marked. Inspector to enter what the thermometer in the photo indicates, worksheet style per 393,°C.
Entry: 74,°C
